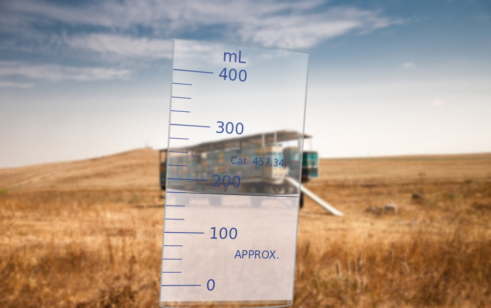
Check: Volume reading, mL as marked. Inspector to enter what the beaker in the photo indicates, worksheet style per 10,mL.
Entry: 175,mL
